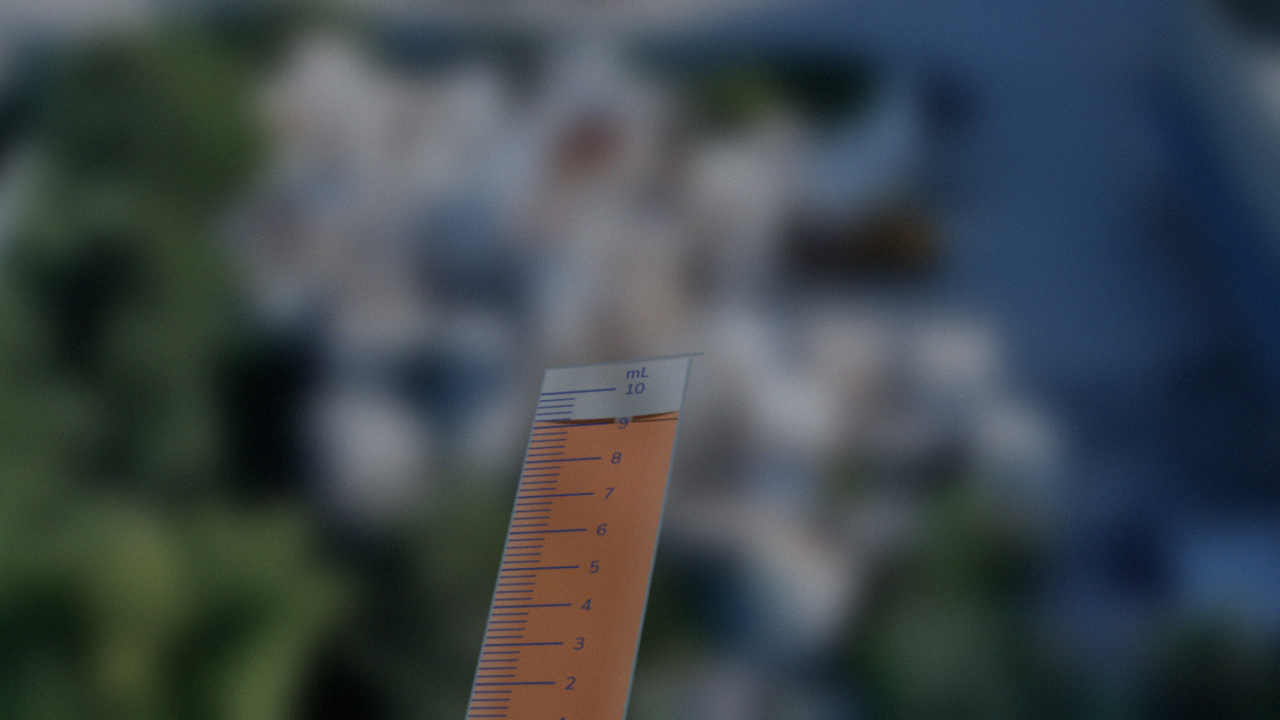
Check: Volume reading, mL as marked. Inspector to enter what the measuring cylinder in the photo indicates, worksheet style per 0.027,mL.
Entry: 9,mL
